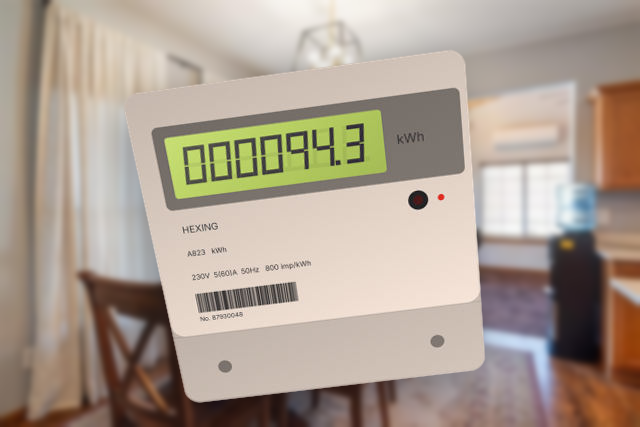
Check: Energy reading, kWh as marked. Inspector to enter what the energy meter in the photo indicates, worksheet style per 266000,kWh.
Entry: 94.3,kWh
